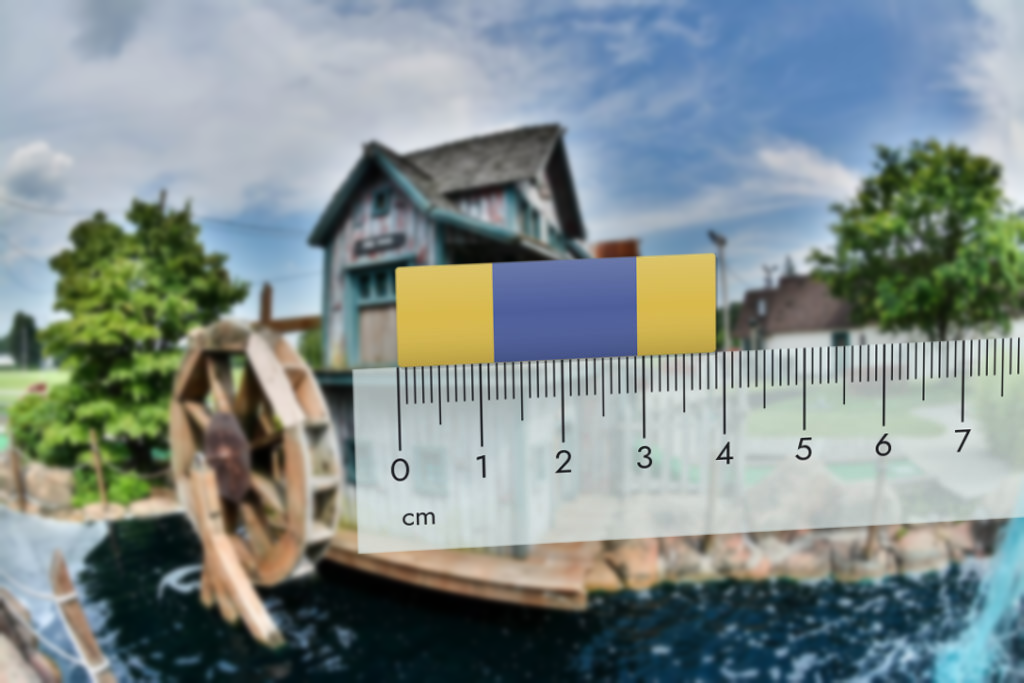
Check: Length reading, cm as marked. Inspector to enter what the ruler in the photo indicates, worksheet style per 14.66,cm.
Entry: 3.9,cm
